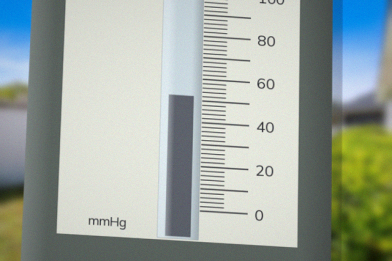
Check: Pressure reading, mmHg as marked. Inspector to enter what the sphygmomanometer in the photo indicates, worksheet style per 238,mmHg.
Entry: 52,mmHg
